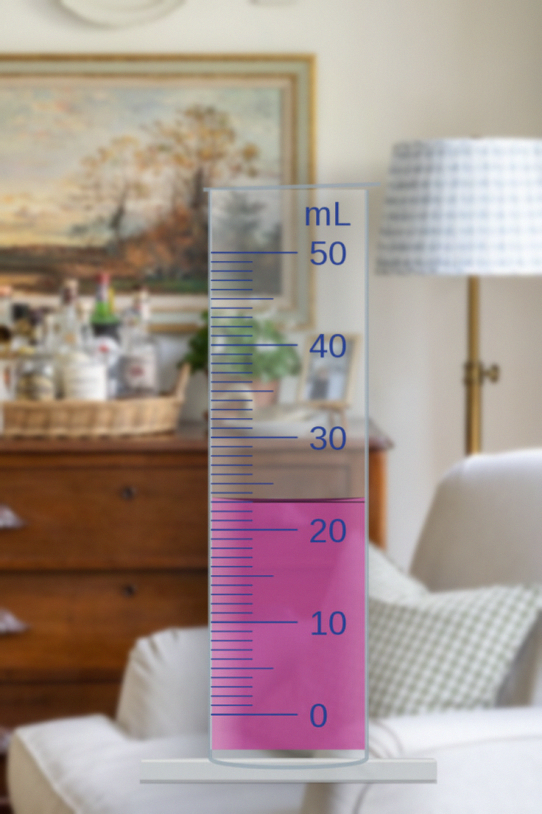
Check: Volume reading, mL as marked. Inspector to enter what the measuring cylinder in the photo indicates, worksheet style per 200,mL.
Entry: 23,mL
